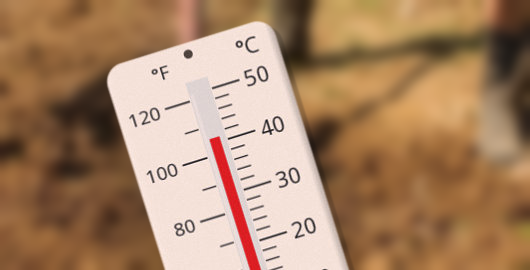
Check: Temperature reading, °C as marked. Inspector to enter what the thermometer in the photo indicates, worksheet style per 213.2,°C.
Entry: 41,°C
